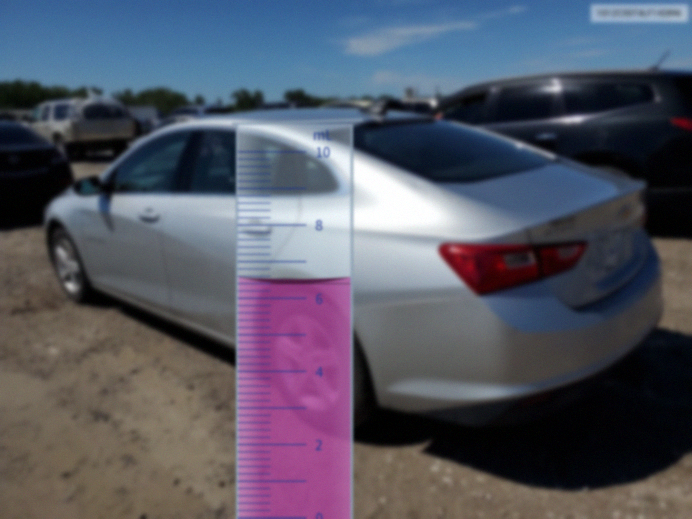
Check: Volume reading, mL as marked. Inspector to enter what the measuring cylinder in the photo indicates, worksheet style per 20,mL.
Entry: 6.4,mL
